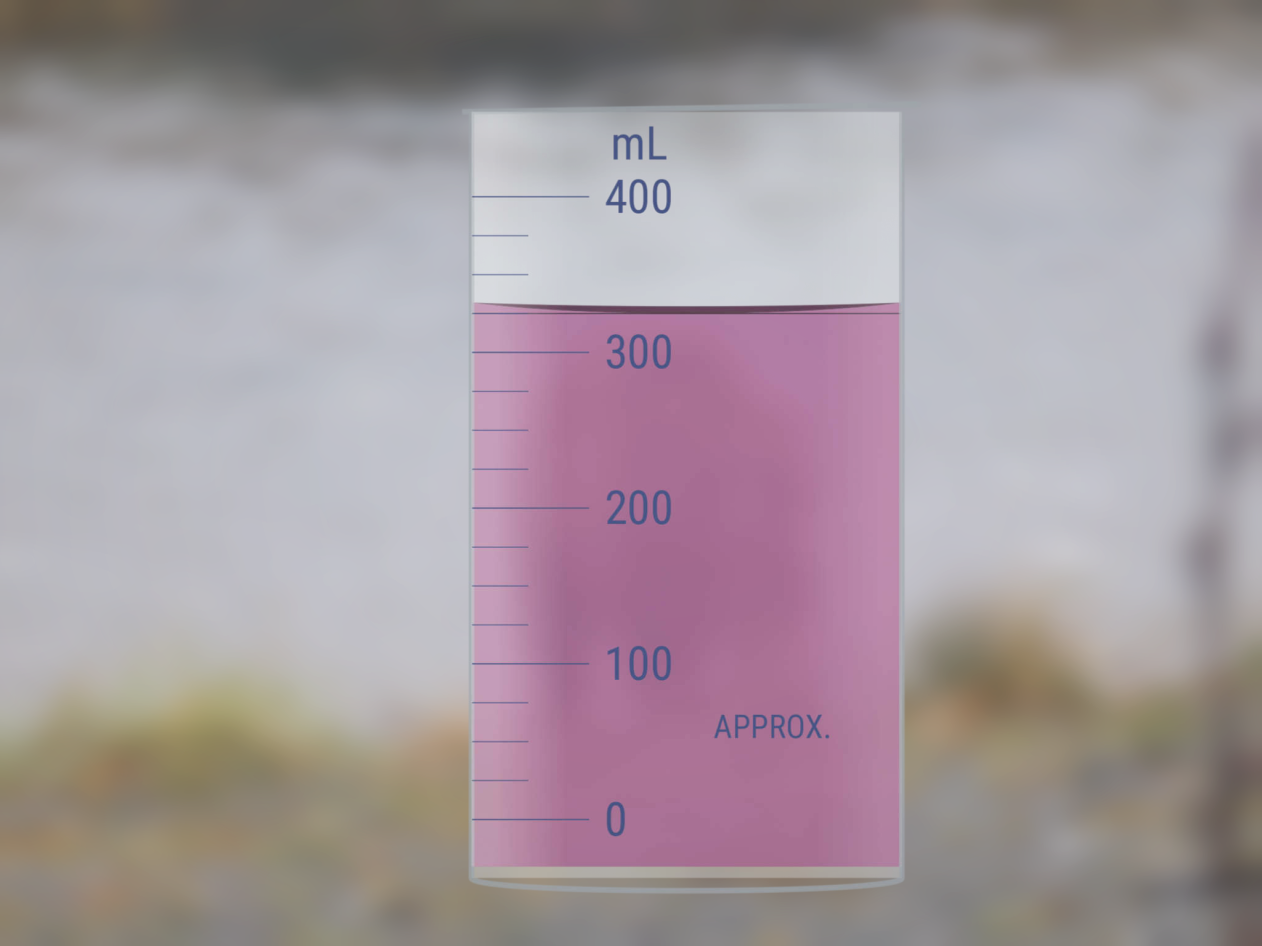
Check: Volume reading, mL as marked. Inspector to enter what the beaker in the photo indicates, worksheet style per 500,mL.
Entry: 325,mL
